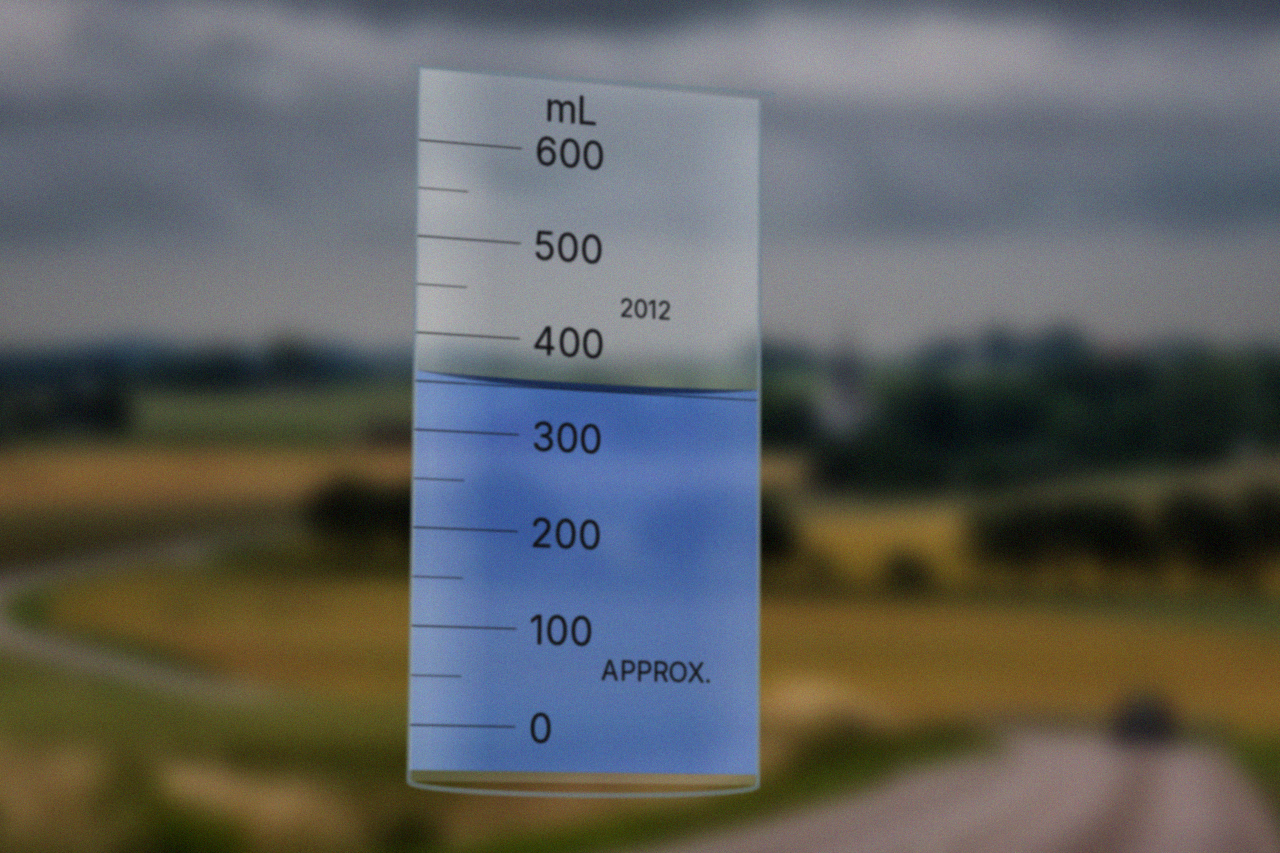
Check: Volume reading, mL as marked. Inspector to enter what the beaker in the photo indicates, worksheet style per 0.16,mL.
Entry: 350,mL
